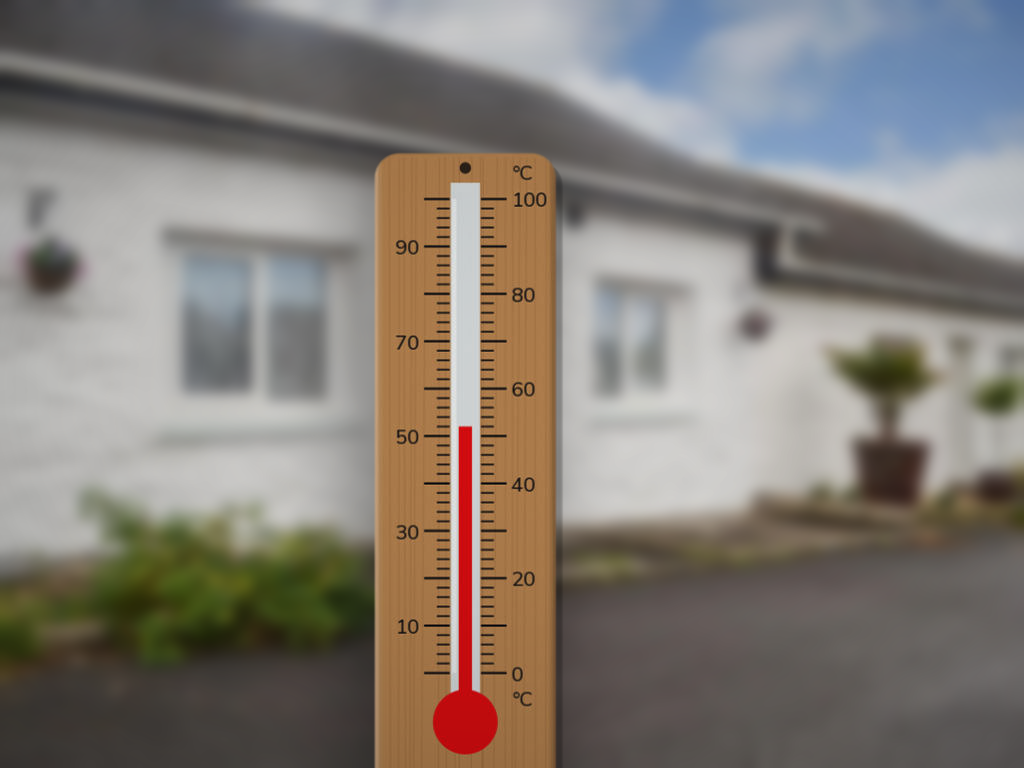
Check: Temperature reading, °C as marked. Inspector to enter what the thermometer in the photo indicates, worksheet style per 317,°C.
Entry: 52,°C
